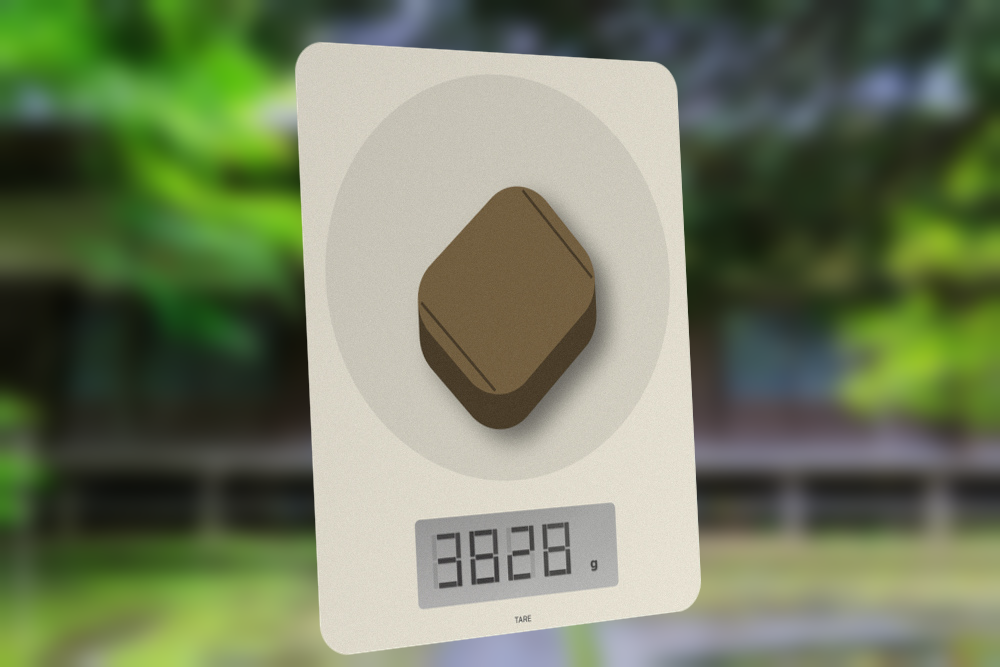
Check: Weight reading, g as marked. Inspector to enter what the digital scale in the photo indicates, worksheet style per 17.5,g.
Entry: 3828,g
